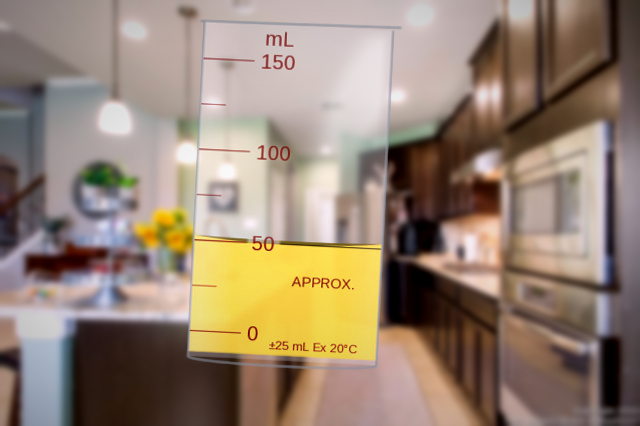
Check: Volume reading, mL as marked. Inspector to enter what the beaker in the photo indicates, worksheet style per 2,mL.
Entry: 50,mL
